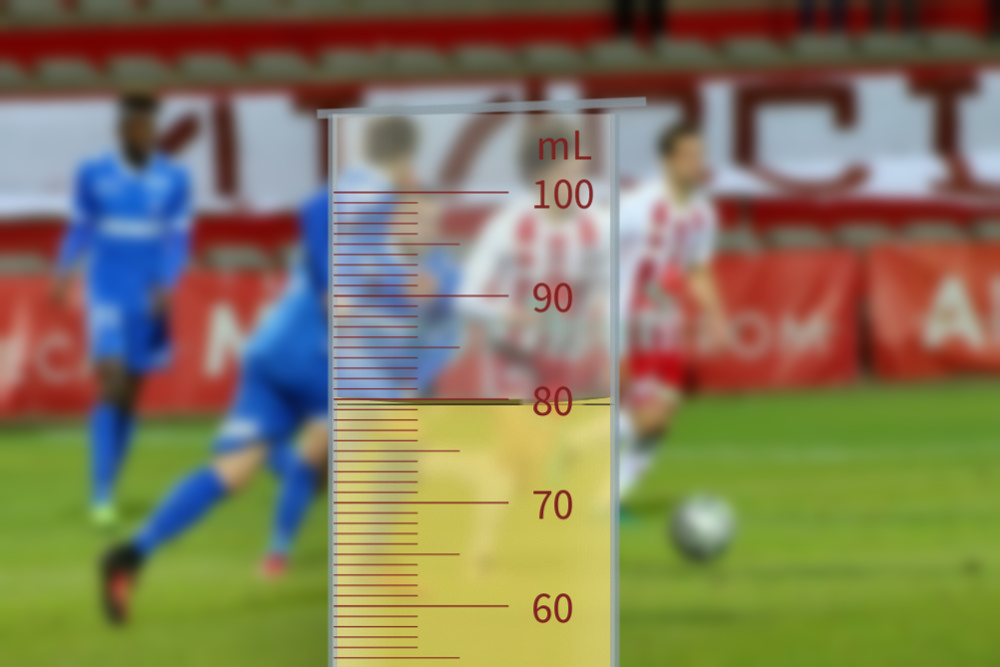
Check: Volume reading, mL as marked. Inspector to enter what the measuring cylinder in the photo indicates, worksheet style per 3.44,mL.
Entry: 79.5,mL
